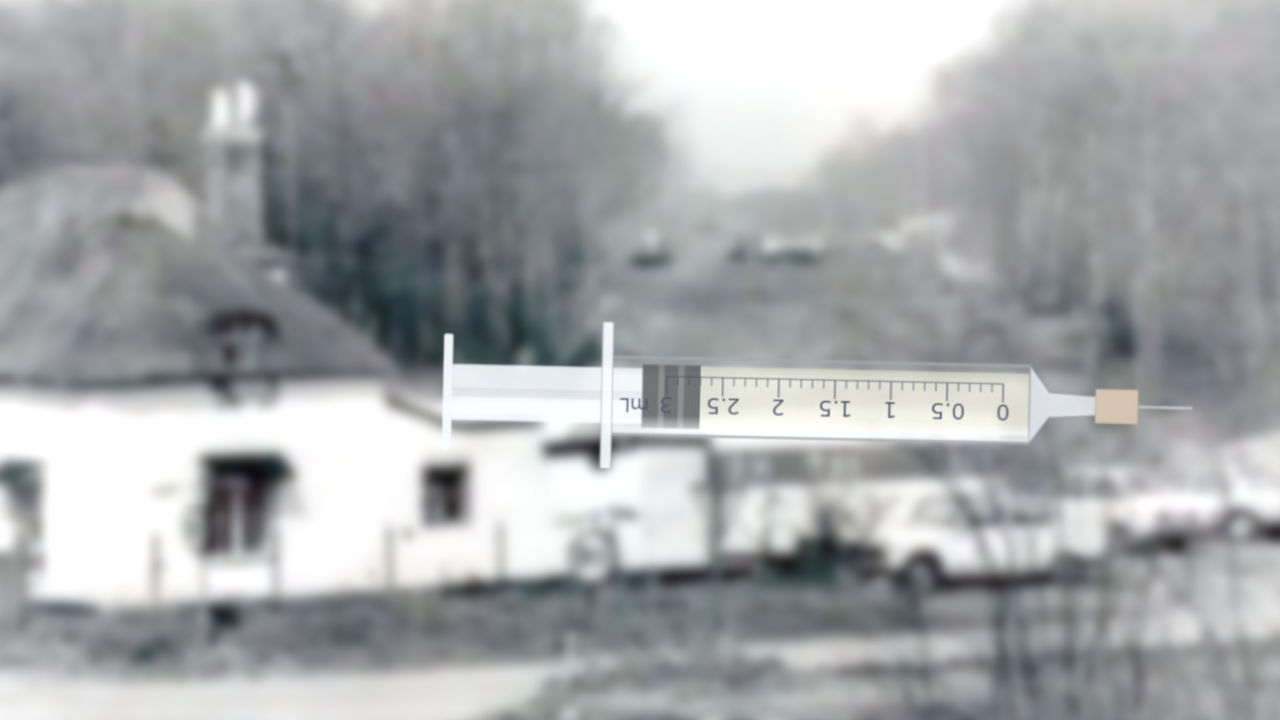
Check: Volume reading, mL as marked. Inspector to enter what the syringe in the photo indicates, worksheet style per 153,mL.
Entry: 2.7,mL
